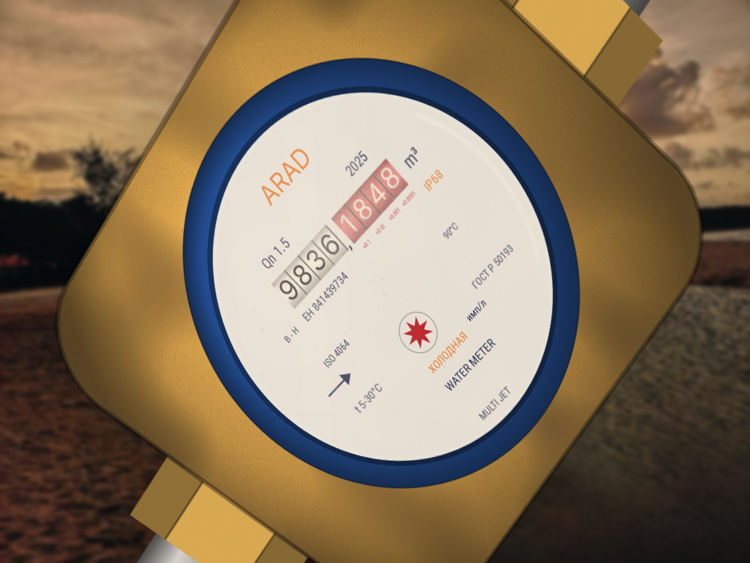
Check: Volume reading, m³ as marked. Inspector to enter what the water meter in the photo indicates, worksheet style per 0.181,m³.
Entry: 9836.1848,m³
